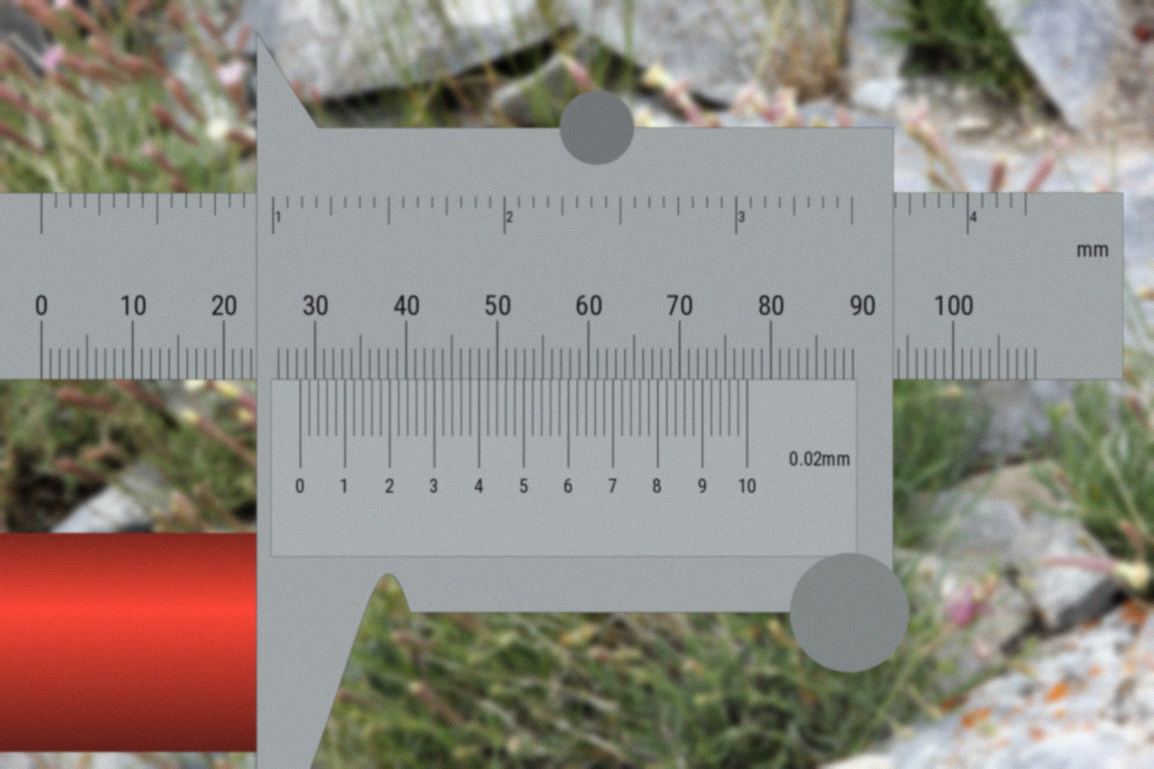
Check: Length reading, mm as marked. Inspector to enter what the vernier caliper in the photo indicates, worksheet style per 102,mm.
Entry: 28.4,mm
